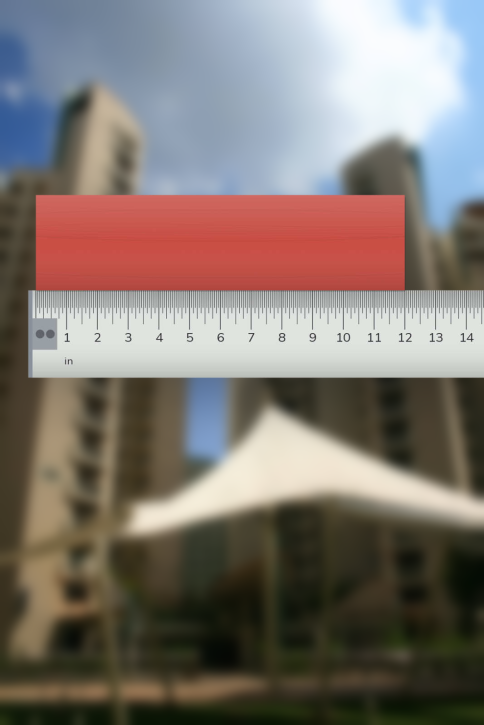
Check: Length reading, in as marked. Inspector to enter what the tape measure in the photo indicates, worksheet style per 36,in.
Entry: 12,in
